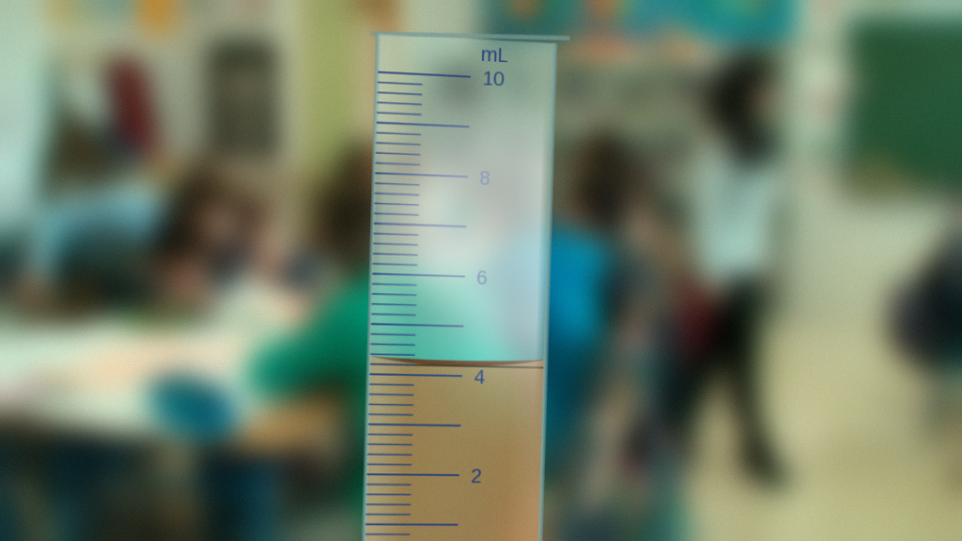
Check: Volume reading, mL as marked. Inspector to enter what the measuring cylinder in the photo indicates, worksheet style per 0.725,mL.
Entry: 4.2,mL
